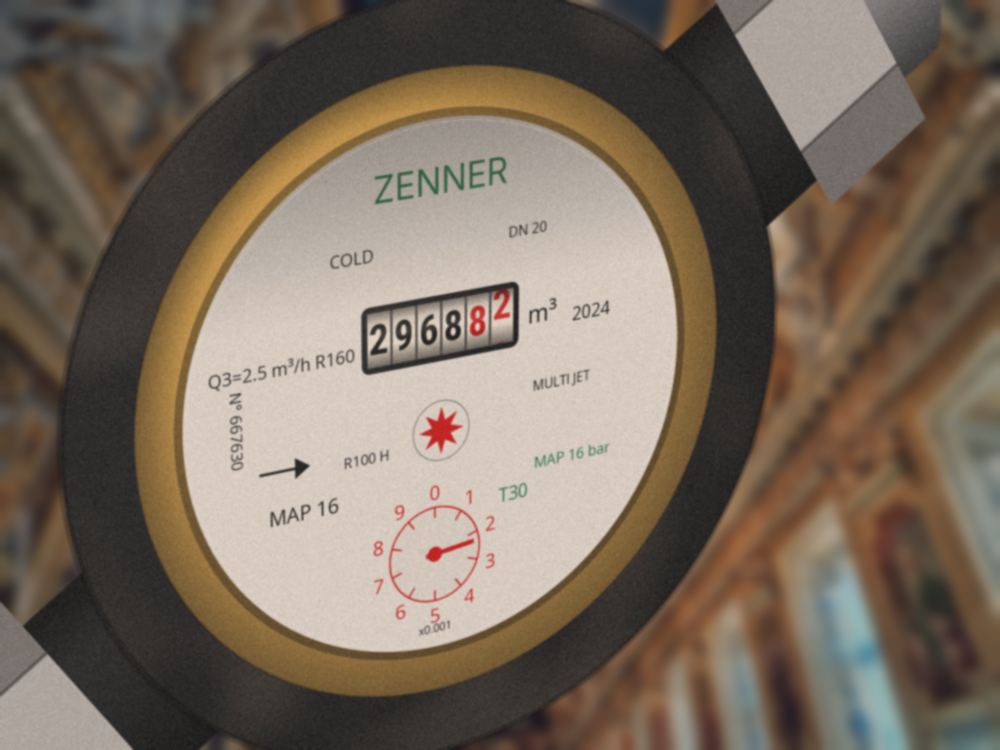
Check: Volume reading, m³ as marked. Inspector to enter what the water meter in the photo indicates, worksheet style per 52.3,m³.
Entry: 2968.822,m³
